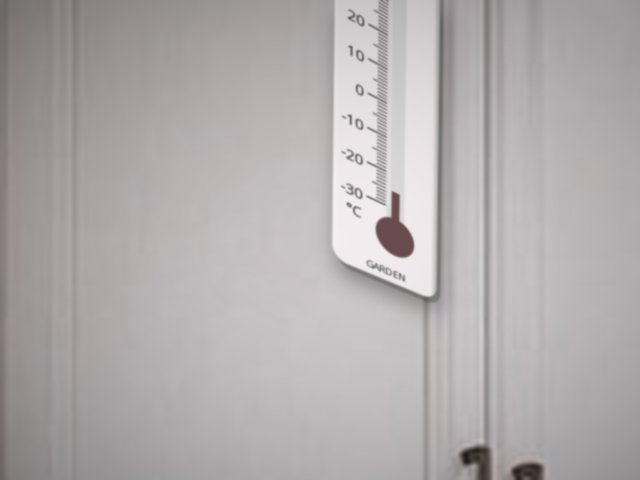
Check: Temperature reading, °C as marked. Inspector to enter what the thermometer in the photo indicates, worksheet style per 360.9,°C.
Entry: -25,°C
